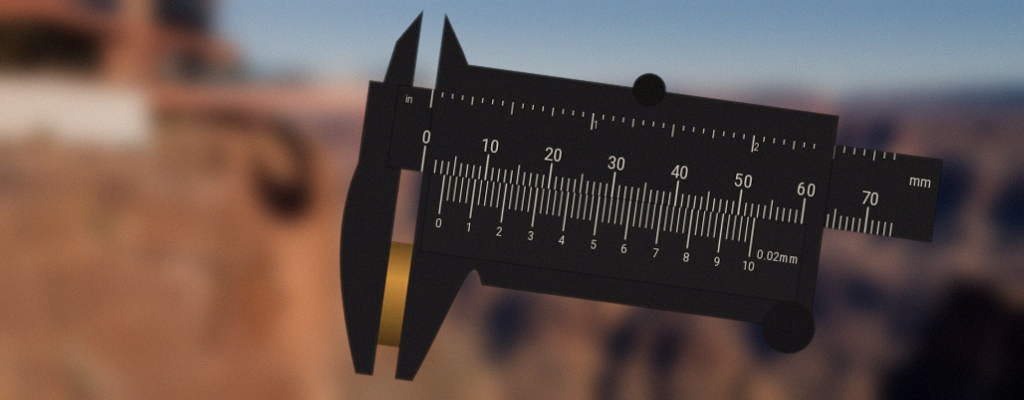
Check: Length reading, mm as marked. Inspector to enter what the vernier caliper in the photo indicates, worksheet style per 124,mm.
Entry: 3.6,mm
